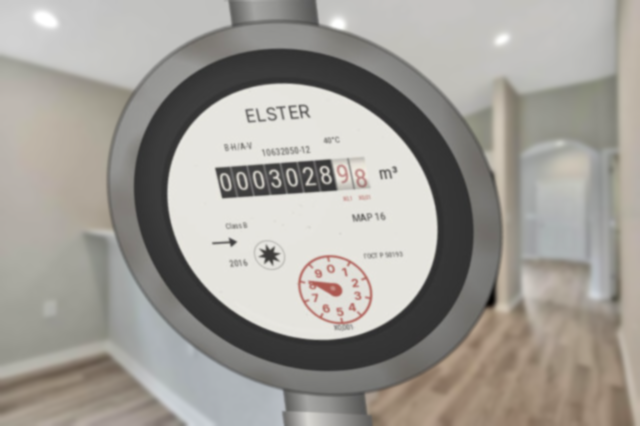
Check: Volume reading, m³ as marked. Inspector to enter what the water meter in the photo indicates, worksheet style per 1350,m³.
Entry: 3028.978,m³
